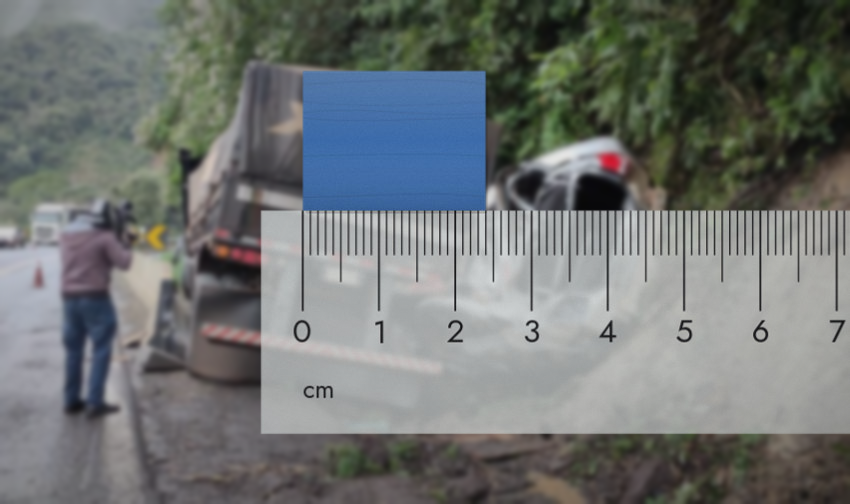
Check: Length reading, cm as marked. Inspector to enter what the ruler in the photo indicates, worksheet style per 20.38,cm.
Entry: 2.4,cm
